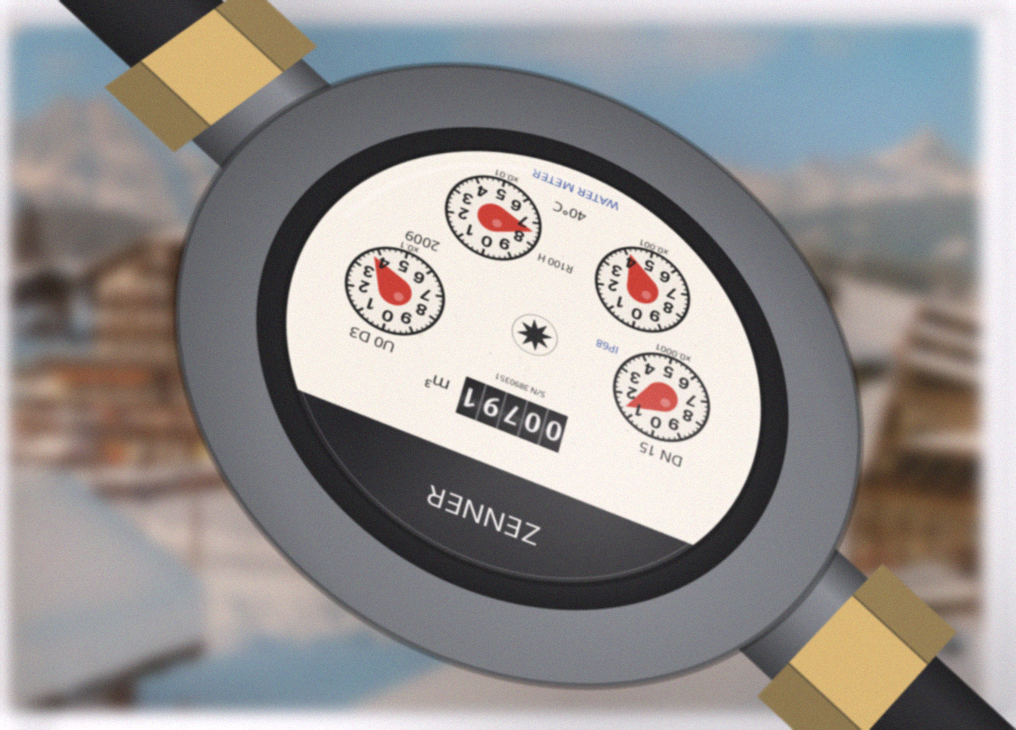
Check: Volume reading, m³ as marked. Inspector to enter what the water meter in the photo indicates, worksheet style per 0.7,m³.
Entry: 791.3741,m³
